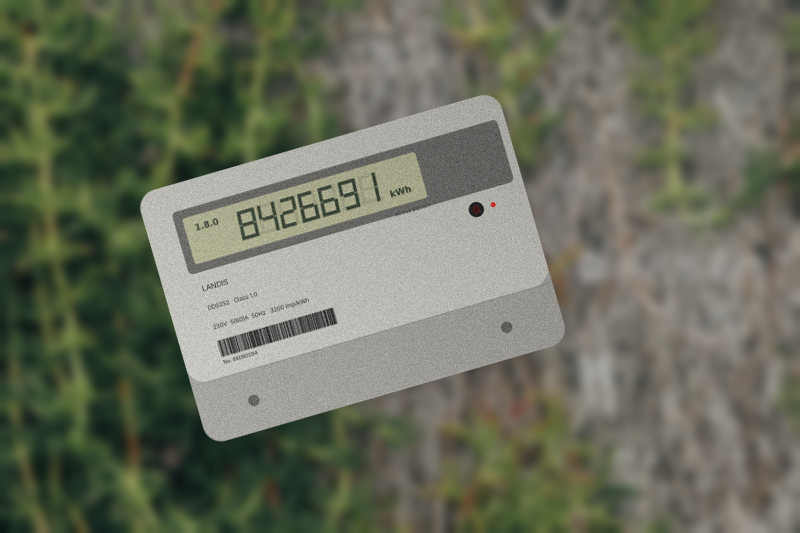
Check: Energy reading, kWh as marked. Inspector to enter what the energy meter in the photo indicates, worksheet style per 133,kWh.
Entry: 8426691,kWh
